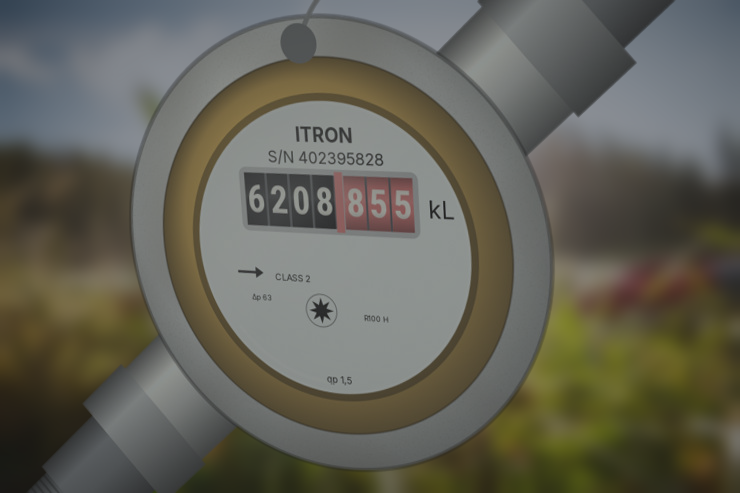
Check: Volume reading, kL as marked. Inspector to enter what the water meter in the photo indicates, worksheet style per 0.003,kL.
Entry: 6208.855,kL
